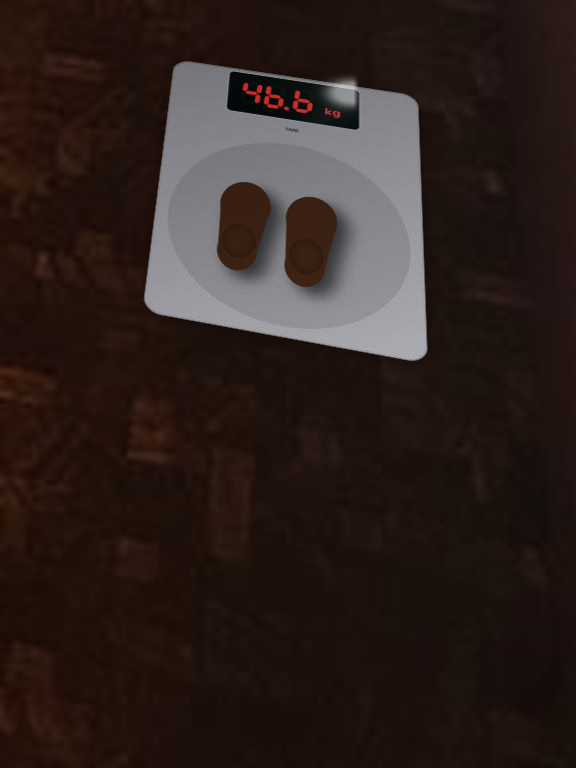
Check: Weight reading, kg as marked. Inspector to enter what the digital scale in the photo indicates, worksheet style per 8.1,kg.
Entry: 46.6,kg
